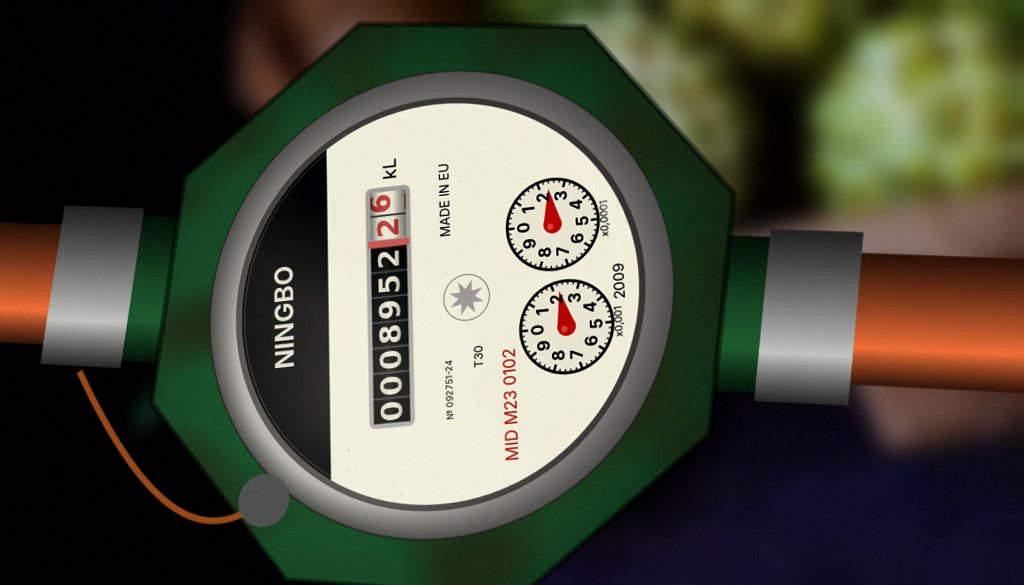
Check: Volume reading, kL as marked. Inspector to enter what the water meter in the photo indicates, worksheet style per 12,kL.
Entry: 8952.2622,kL
